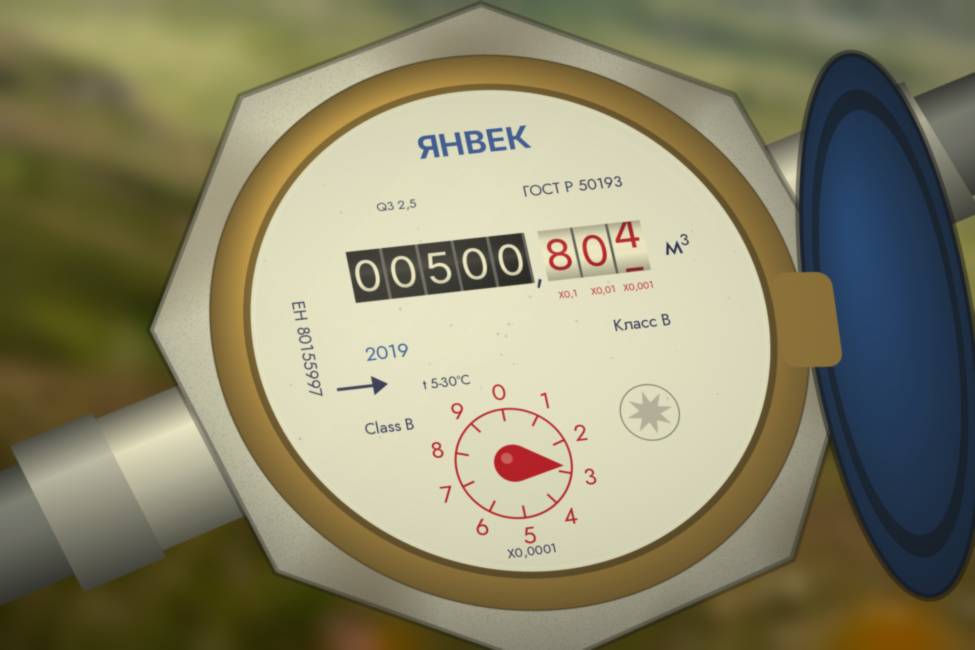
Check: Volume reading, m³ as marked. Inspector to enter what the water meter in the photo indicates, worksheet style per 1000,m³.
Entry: 500.8042,m³
